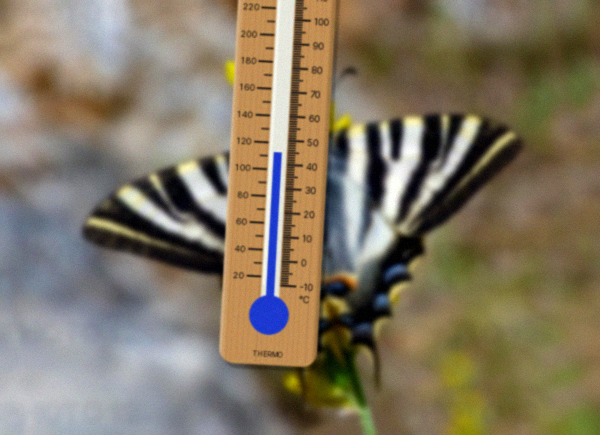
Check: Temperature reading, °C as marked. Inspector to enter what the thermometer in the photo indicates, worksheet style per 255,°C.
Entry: 45,°C
